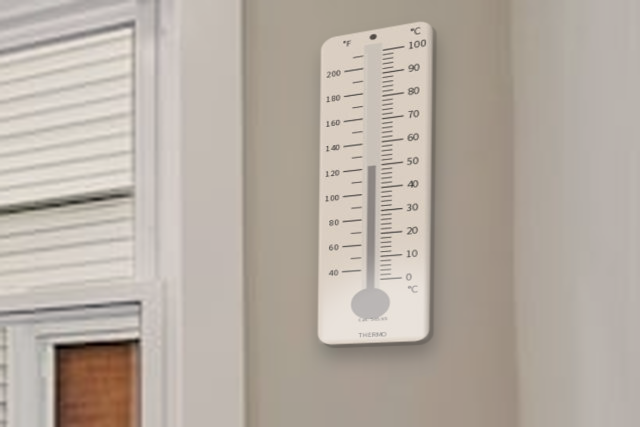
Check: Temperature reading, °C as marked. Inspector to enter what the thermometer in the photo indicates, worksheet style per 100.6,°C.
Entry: 50,°C
